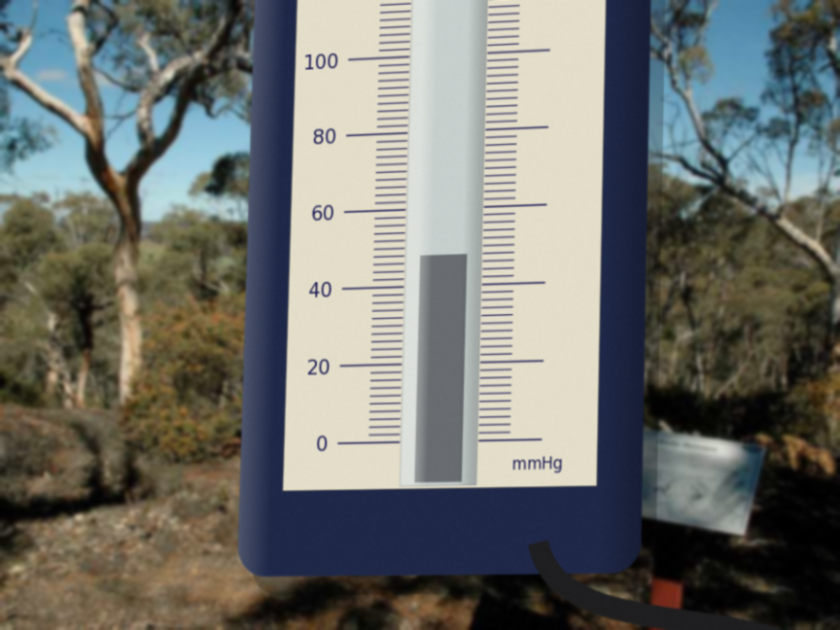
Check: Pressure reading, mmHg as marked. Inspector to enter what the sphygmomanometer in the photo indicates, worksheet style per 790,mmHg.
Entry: 48,mmHg
